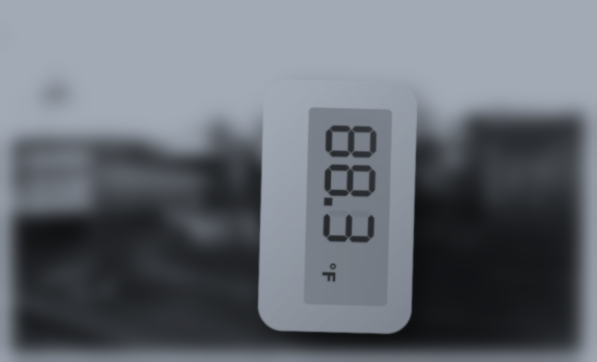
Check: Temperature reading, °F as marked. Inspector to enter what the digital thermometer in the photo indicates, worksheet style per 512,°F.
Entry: 88.3,°F
